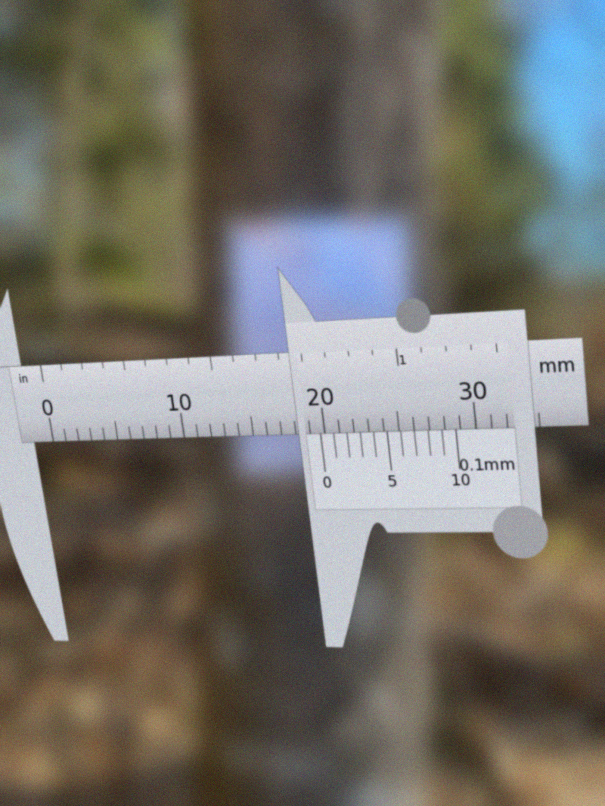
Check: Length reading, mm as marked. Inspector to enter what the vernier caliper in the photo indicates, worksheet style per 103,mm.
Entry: 19.7,mm
